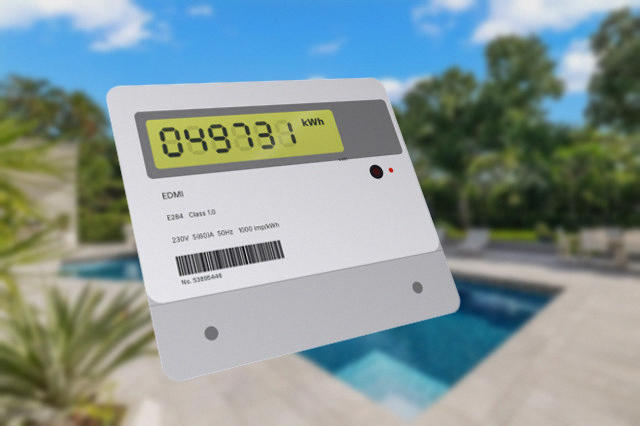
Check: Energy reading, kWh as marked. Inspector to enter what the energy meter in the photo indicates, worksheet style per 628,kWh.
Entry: 49731,kWh
